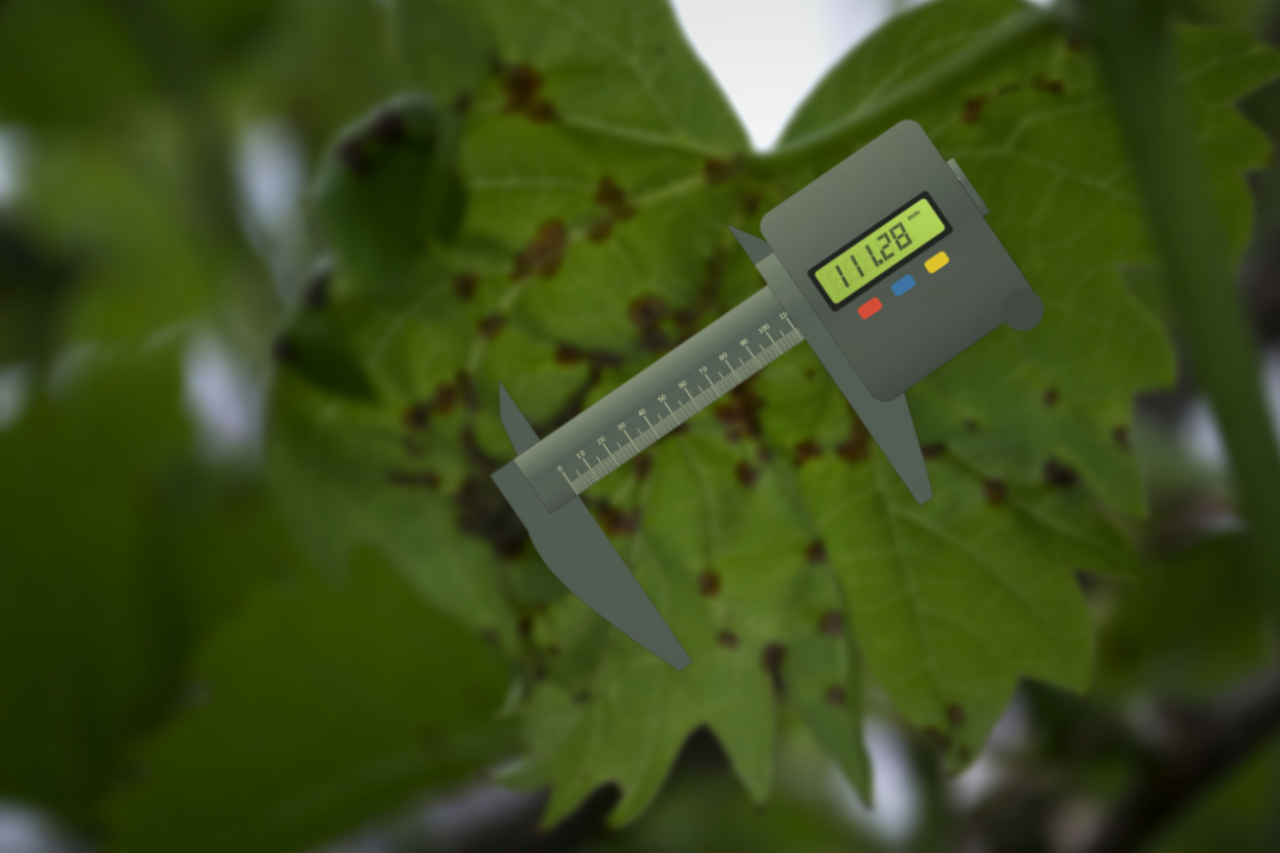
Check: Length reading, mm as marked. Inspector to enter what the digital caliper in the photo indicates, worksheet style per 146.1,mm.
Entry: 111.28,mm
